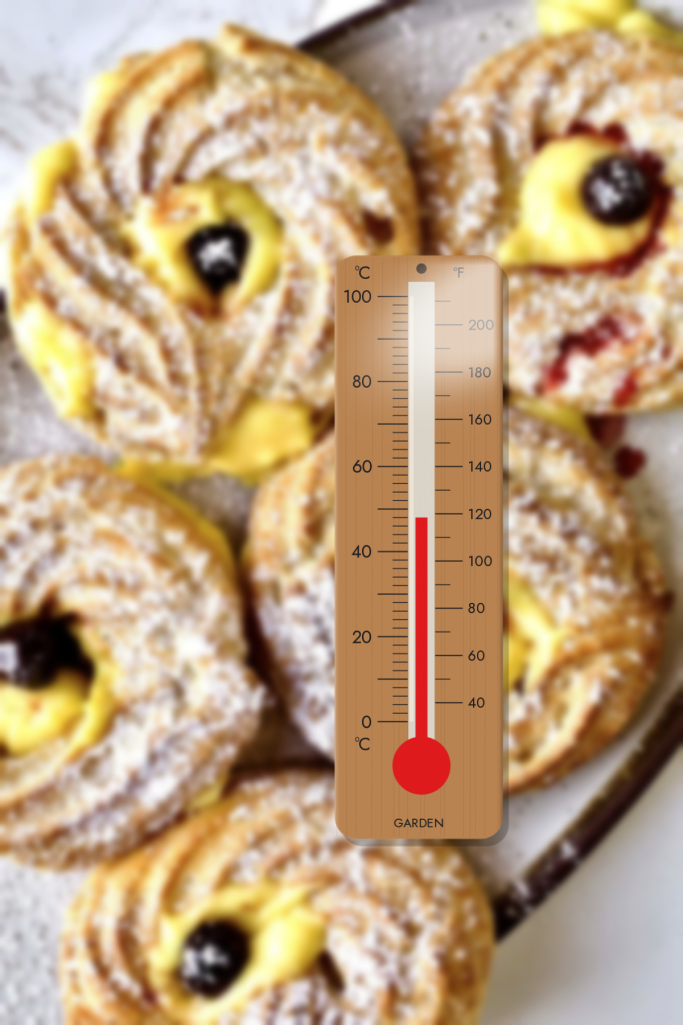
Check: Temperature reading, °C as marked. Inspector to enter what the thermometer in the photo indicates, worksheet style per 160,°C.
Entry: 48,°C
